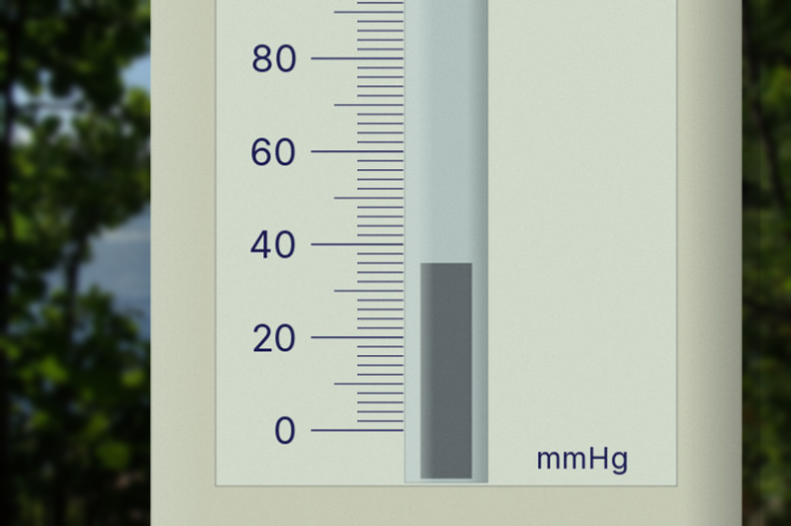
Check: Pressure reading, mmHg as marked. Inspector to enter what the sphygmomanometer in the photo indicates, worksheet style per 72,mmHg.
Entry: 36,mmHg
